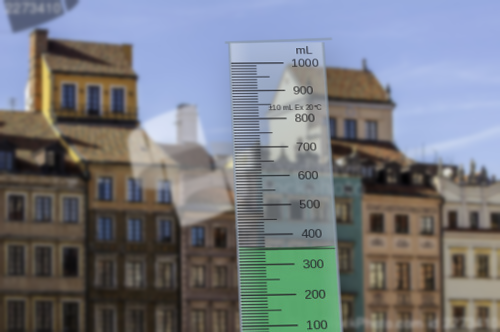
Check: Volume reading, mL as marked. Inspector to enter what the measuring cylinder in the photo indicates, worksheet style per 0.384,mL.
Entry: 350,mL
